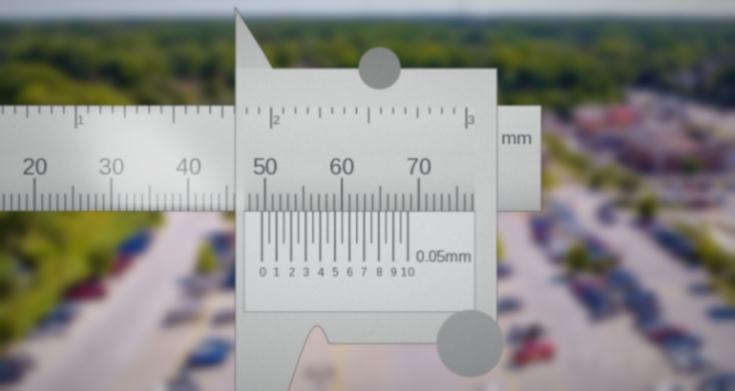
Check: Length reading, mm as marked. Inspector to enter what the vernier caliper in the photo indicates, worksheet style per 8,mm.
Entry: 49.6,mm
